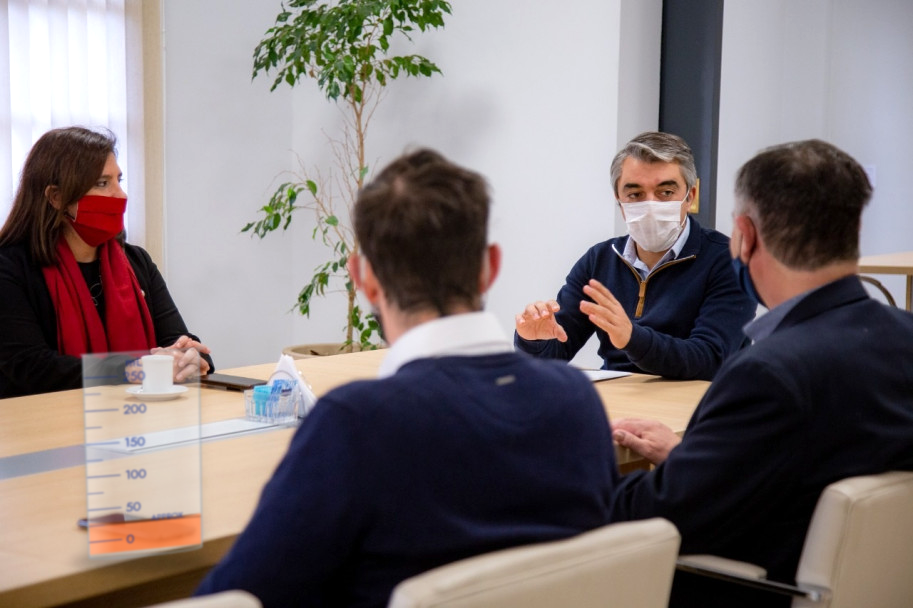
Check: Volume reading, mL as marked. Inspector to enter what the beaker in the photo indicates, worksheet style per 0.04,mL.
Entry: 25,mL
